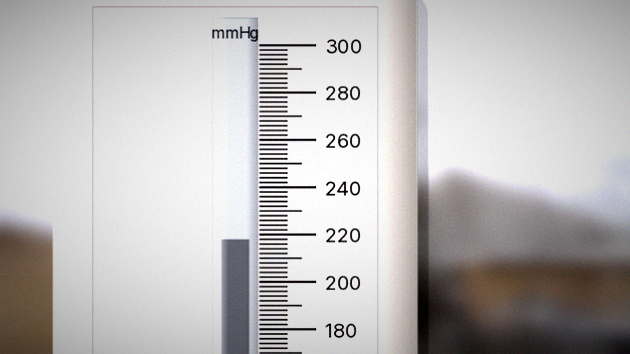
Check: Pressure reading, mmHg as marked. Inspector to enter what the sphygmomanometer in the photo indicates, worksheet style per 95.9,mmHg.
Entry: 218,mmHg
